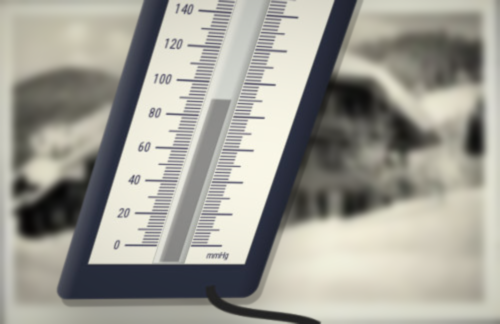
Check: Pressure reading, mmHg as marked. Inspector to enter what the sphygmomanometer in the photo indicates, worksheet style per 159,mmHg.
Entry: 90,mmHg
